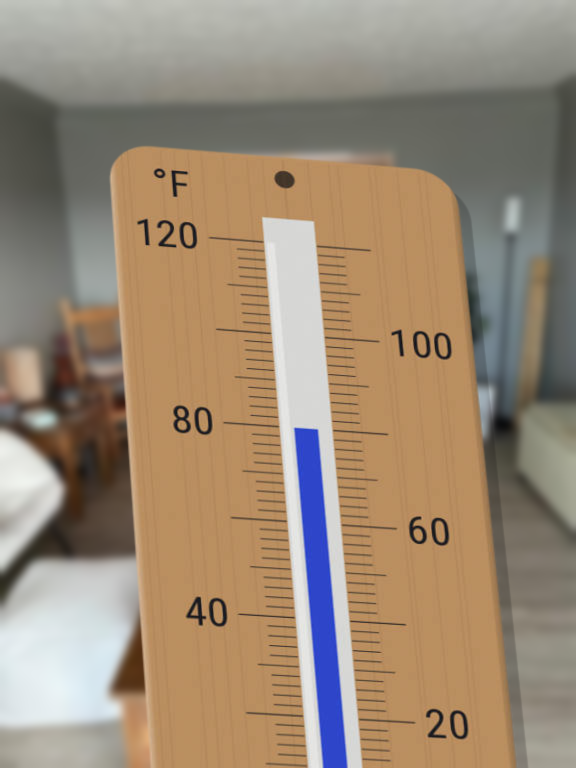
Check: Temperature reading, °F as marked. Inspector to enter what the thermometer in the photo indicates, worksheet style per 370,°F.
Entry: 80,°F
